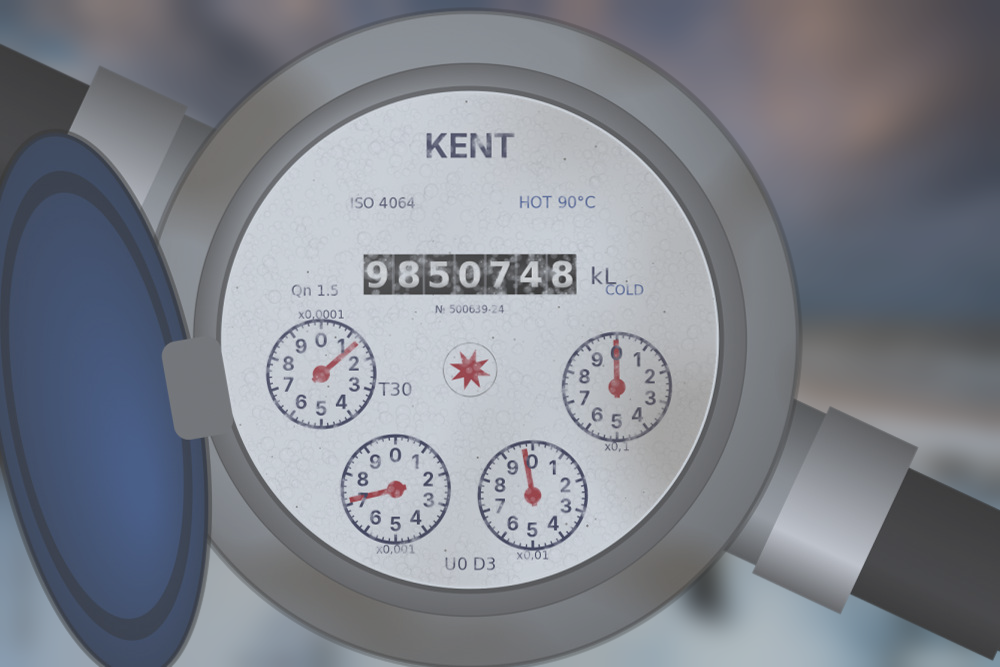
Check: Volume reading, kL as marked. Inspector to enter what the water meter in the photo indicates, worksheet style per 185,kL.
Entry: 9850747.9971,kL
